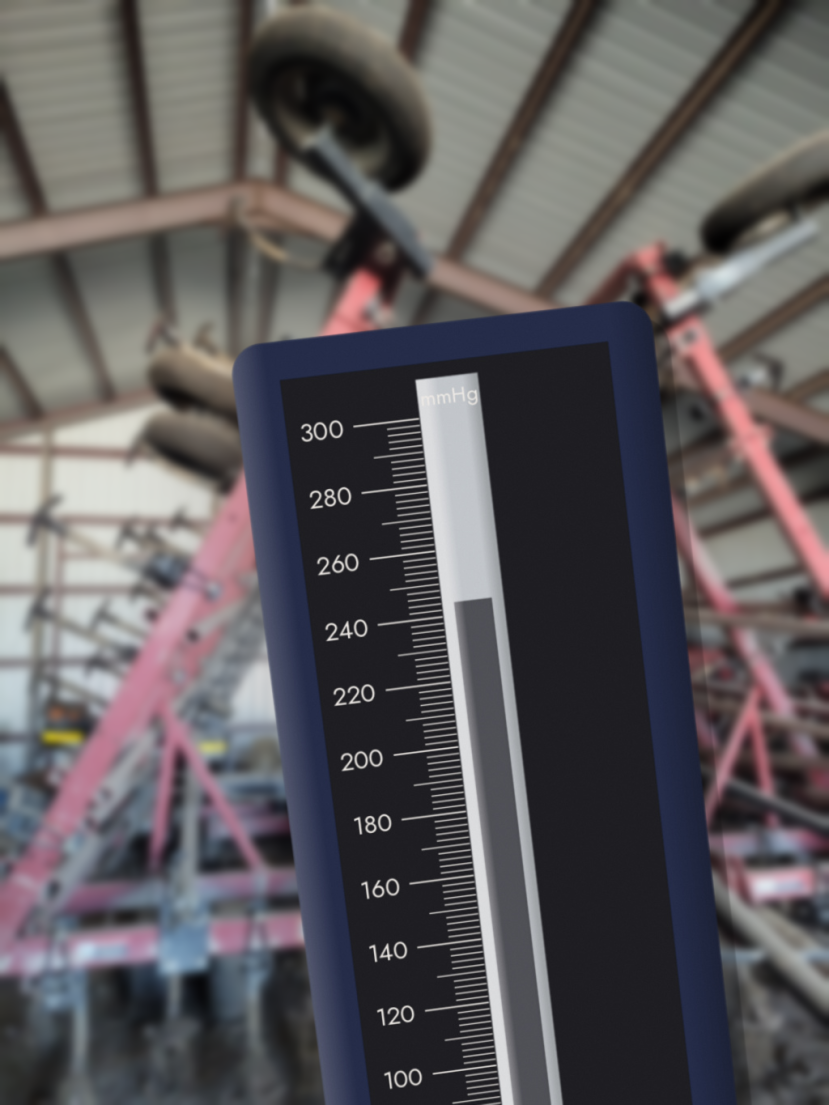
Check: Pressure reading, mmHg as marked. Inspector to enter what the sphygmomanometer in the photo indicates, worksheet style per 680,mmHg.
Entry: 244,mmHg
